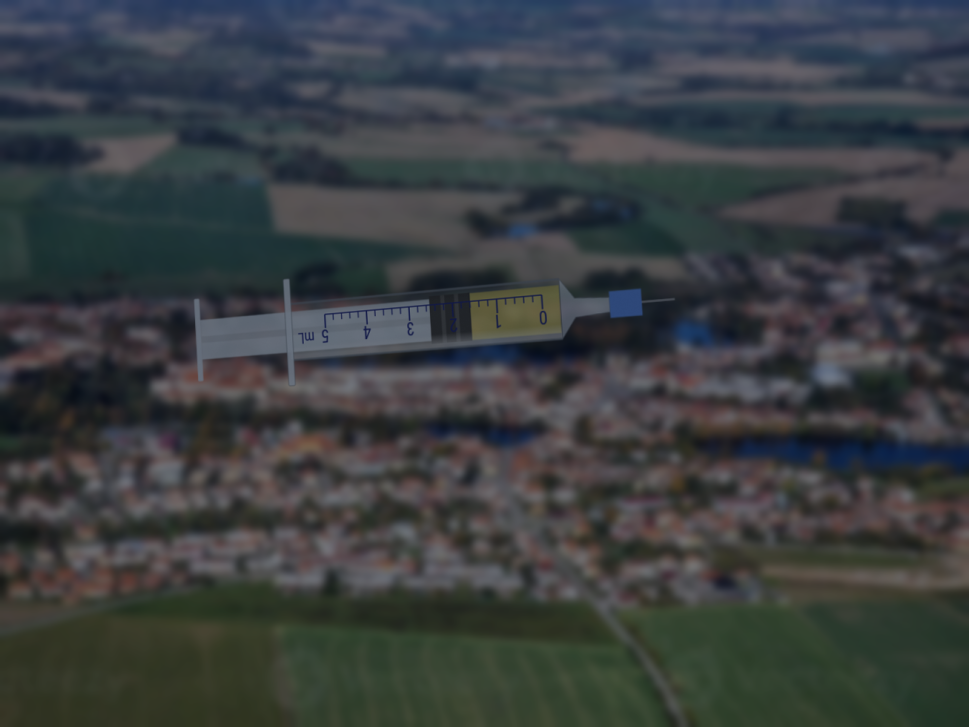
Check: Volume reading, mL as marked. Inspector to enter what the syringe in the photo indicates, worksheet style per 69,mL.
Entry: 1.6,mL
